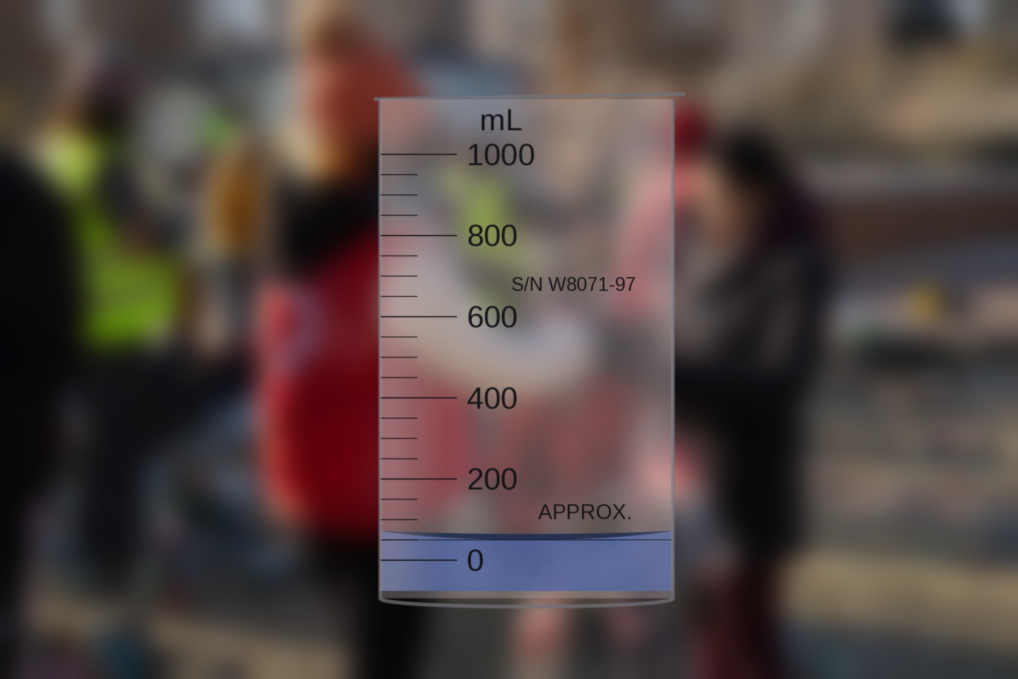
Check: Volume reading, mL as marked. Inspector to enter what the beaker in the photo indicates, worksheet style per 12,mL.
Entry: 50,mL
